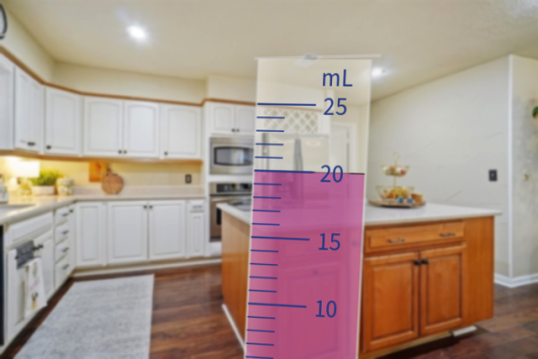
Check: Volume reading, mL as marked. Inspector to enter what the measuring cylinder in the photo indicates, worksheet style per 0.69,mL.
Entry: 20,mL
